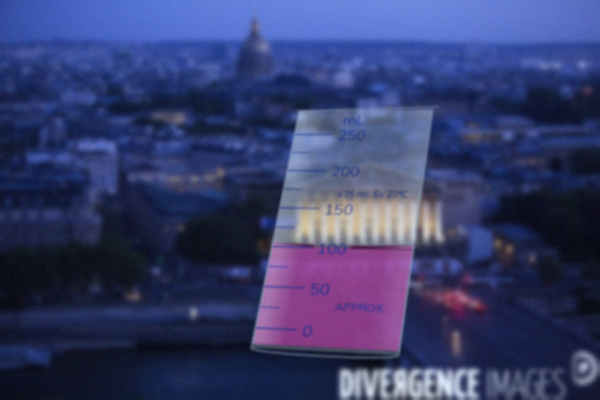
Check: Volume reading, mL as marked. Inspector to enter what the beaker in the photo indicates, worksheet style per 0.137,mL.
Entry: 100,mL
